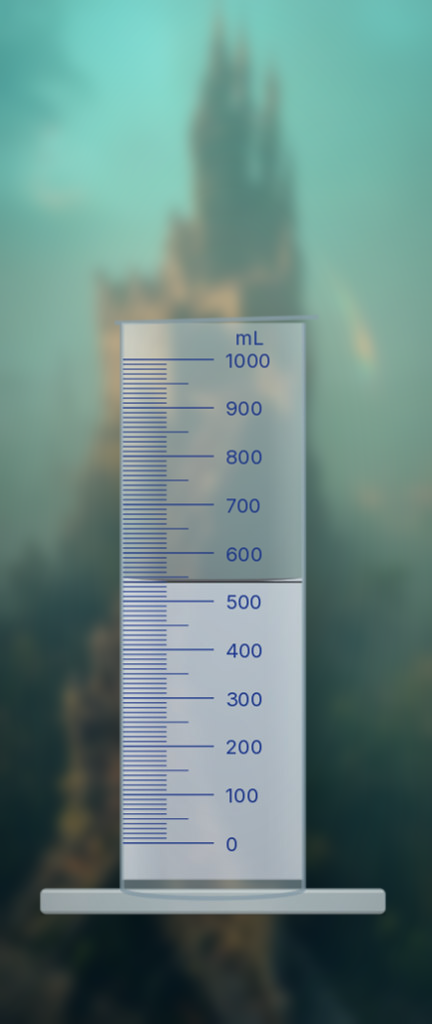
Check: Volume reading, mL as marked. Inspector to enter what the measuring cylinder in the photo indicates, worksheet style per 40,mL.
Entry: 540,mL
